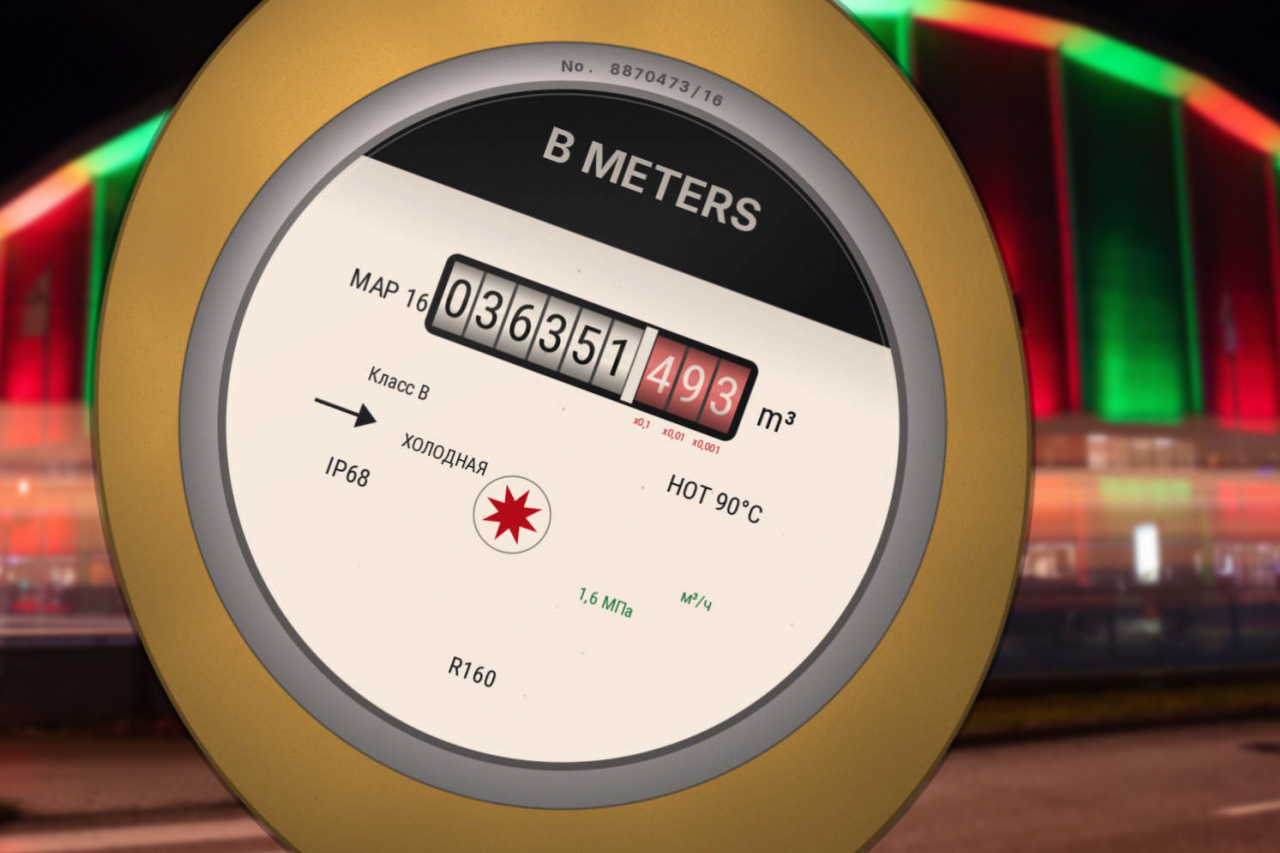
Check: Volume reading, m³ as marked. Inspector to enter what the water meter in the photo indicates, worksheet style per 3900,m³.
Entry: 36351.493,m³
